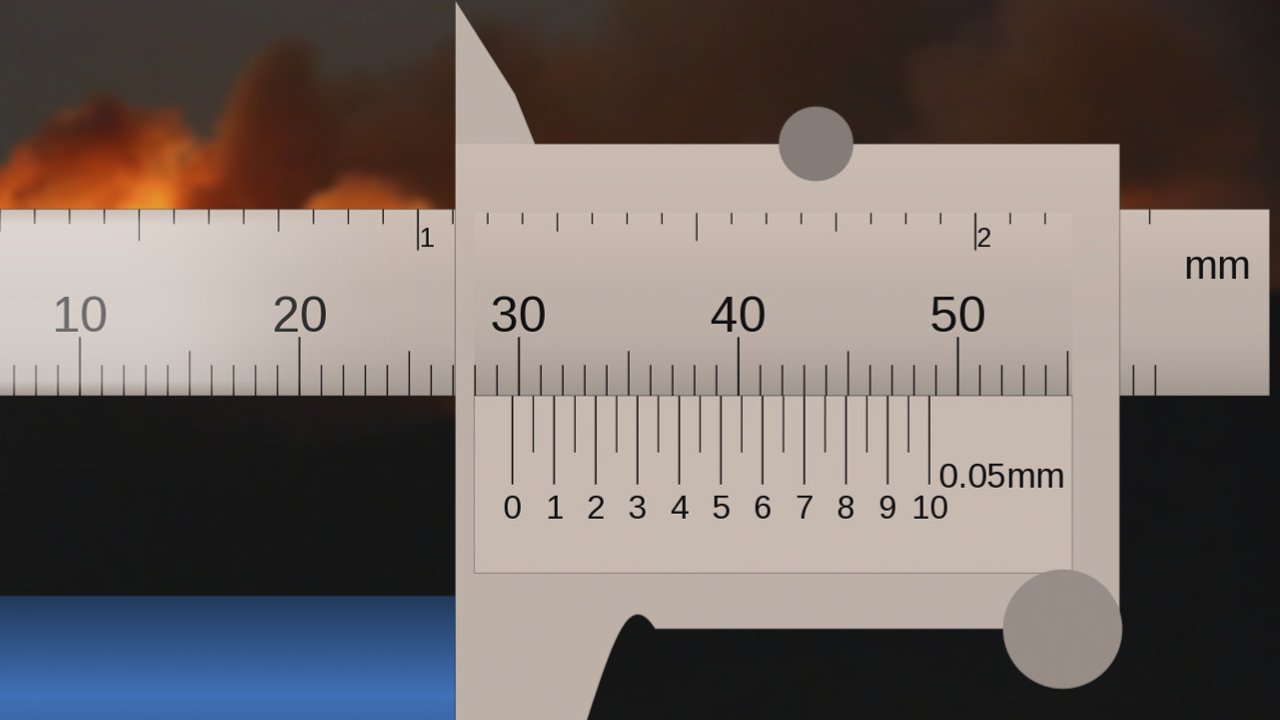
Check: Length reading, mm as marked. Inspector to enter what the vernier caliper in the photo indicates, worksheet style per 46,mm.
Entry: 29.7,mm
